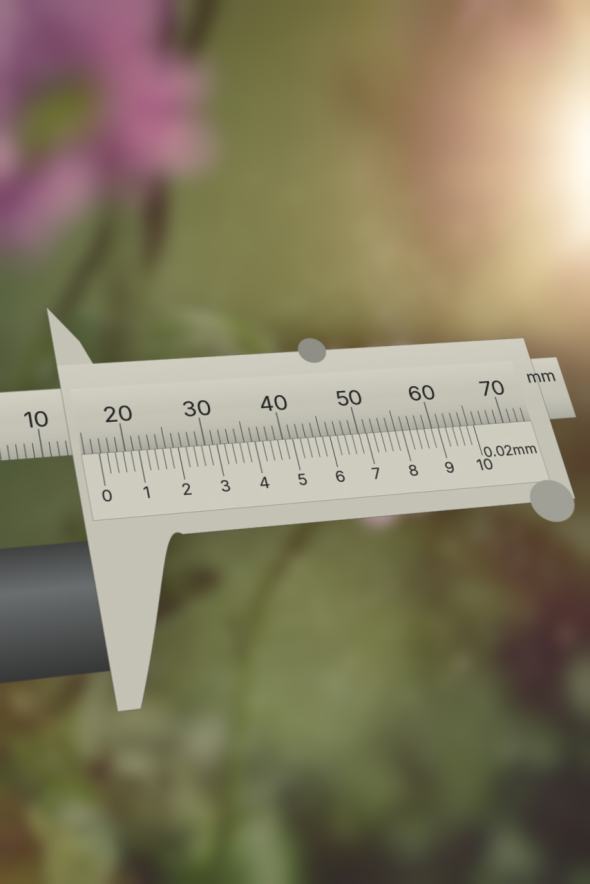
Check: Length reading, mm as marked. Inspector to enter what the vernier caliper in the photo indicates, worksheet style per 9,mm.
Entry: 16.8,mm
